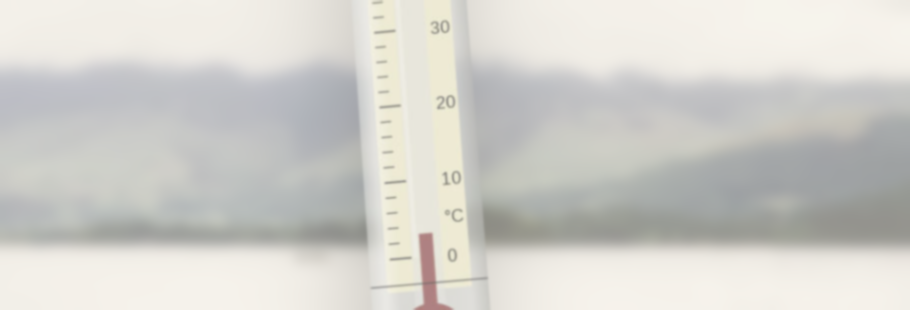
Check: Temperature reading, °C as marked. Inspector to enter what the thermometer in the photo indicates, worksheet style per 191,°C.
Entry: 3,°C
